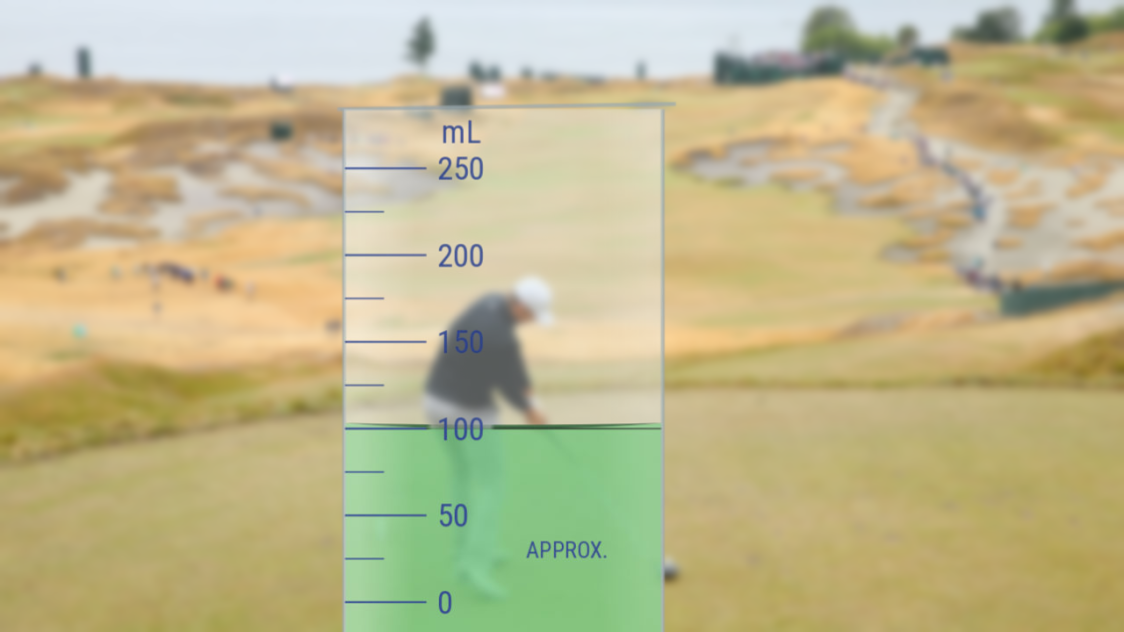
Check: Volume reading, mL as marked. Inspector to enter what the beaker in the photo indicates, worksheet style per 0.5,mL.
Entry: 100,mL
